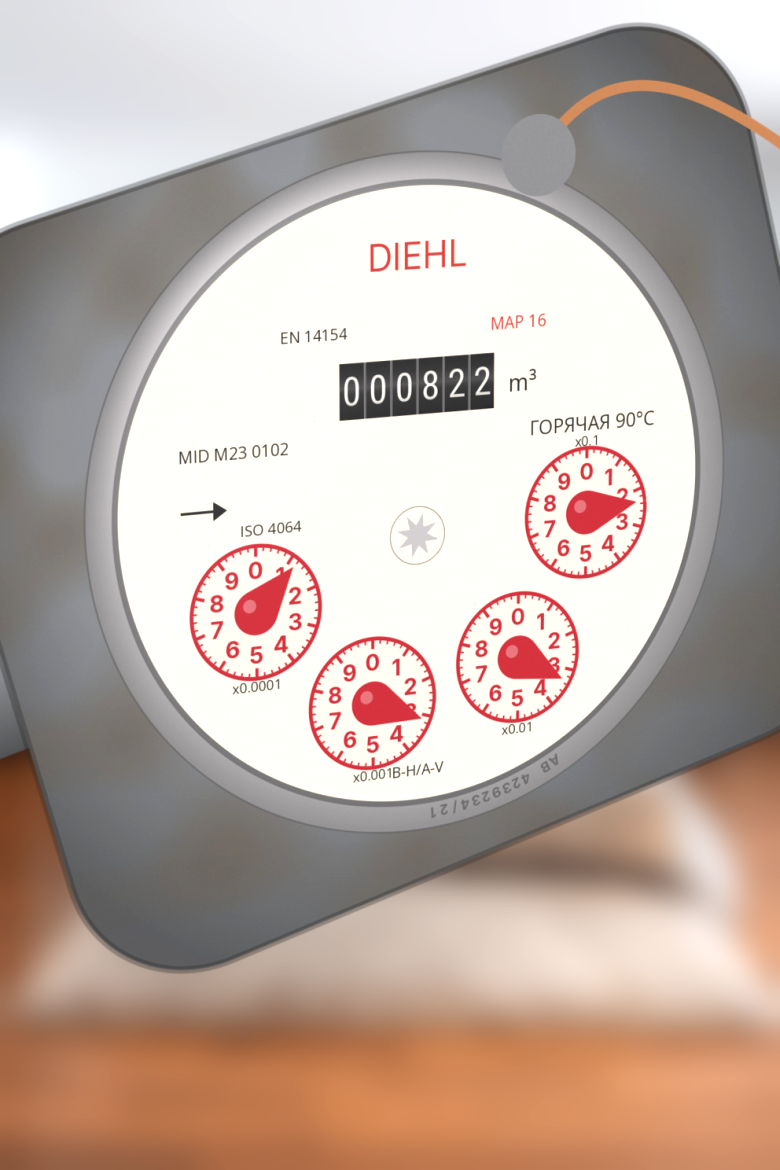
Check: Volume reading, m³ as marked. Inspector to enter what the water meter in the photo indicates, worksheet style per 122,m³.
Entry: 822.2331,m³
